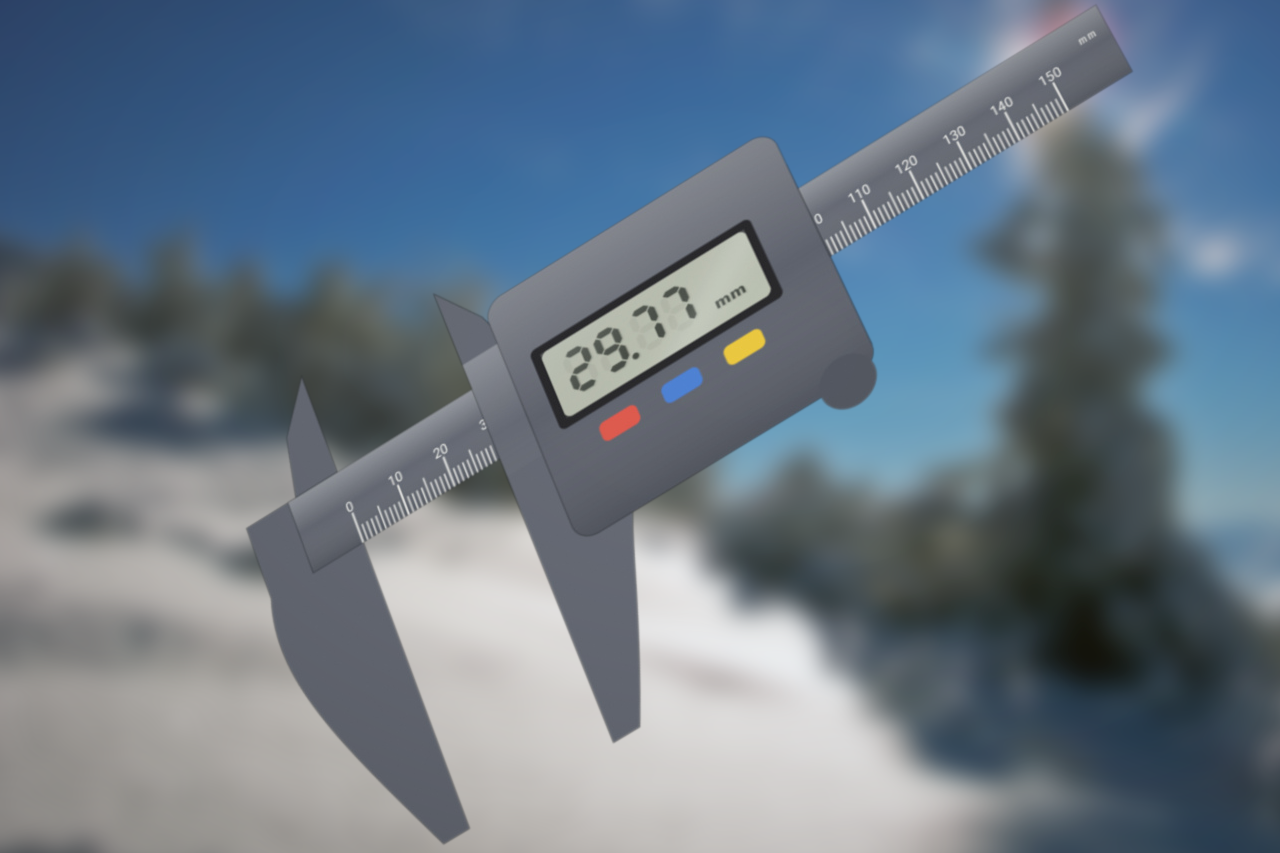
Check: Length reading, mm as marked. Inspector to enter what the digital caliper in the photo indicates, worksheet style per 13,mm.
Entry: 29.77,mm
